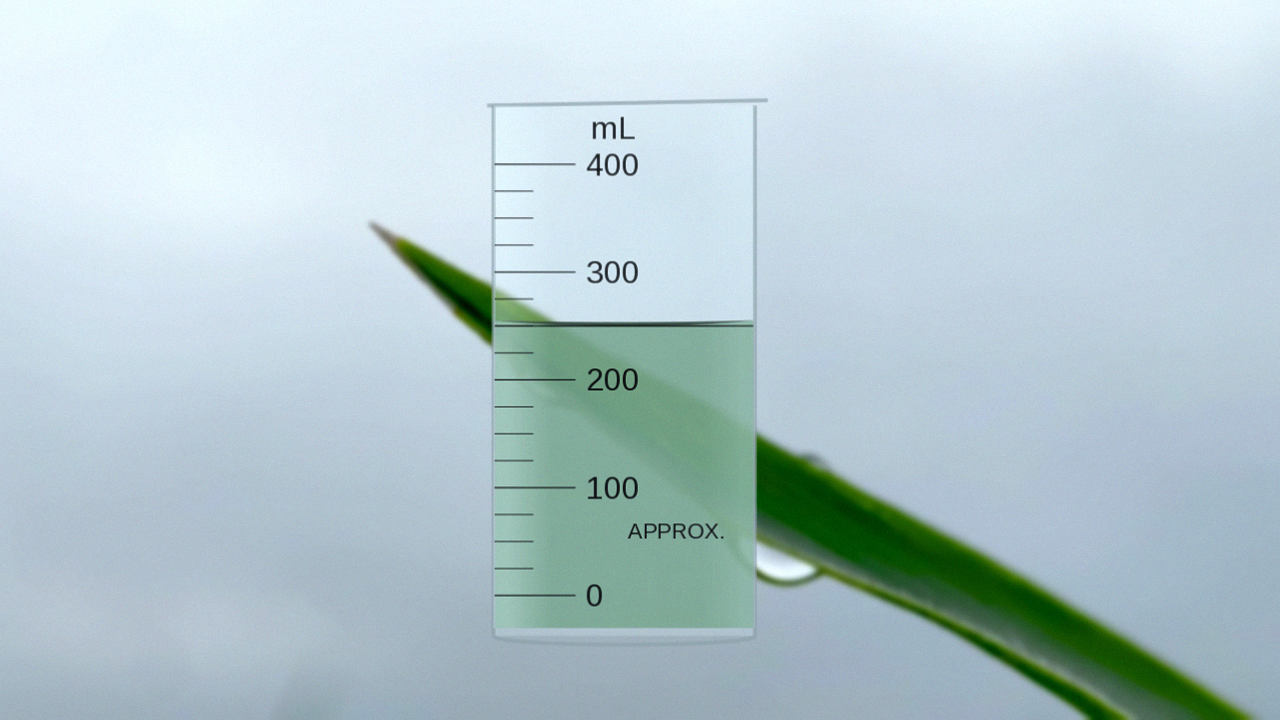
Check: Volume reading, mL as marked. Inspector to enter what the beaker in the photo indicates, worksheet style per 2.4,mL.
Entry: 250,mL
